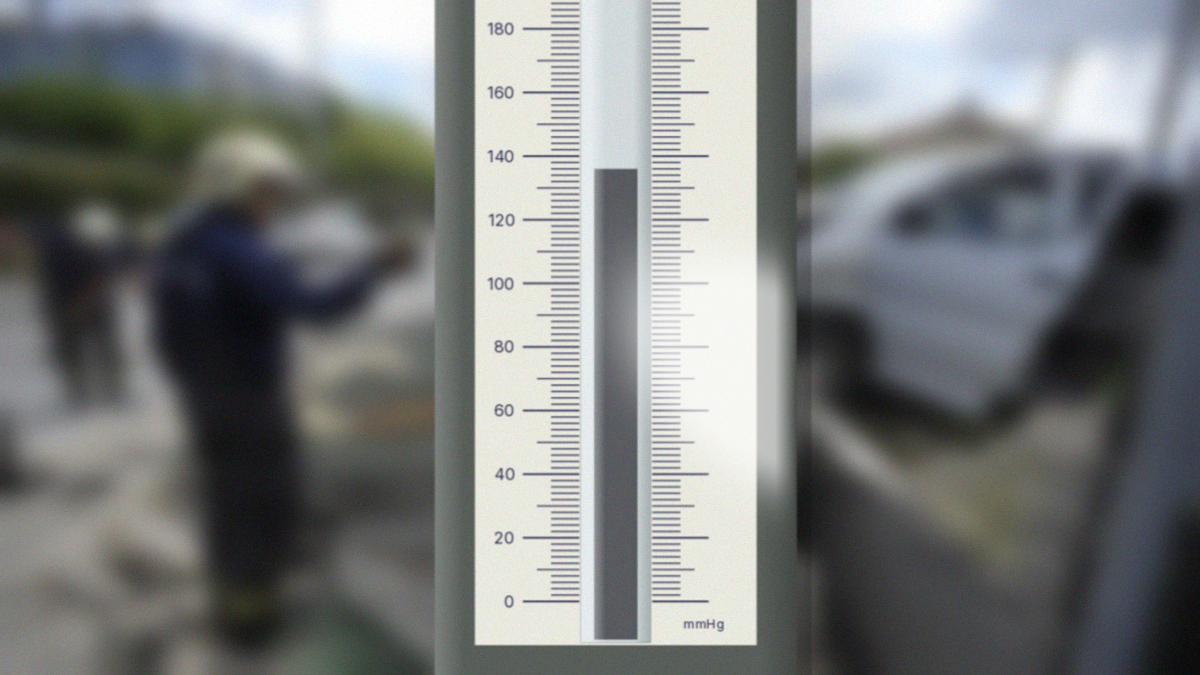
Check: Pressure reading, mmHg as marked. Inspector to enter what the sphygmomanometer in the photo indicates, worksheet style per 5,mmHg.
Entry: 136,mmHg
